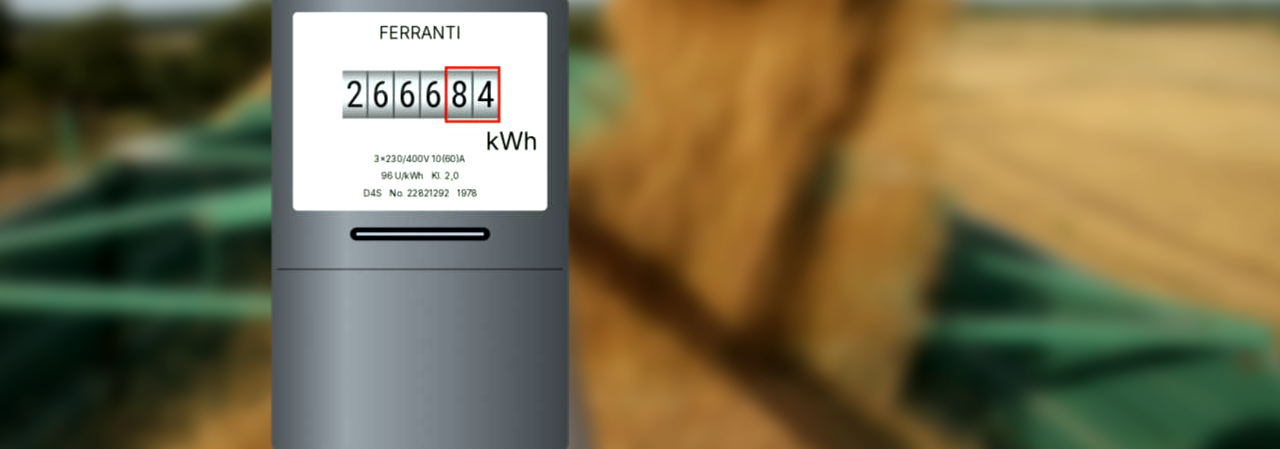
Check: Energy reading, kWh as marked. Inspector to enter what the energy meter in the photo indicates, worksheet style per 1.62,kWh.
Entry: 2666.84,kWh
